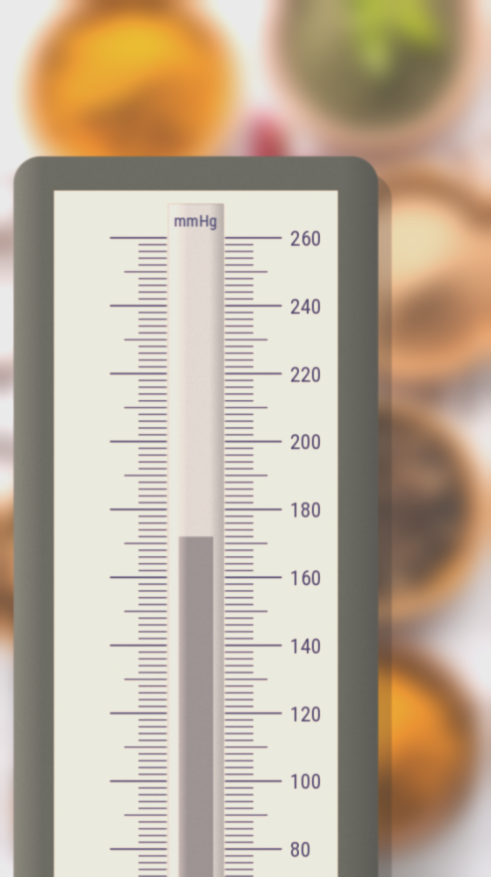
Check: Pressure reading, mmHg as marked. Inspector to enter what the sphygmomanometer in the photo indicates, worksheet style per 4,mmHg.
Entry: 172,mmHg
